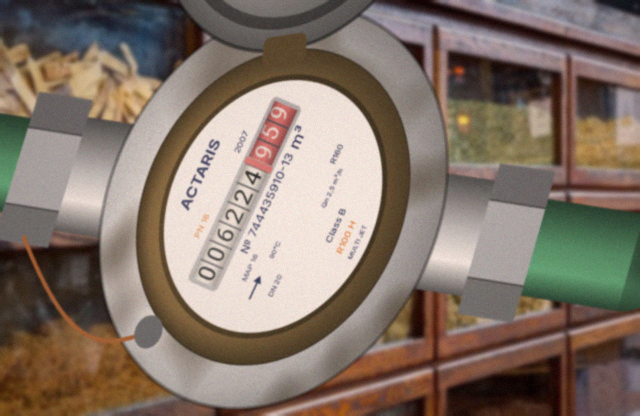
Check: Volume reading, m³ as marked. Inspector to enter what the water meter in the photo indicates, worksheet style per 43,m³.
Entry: 6224.959,m³
